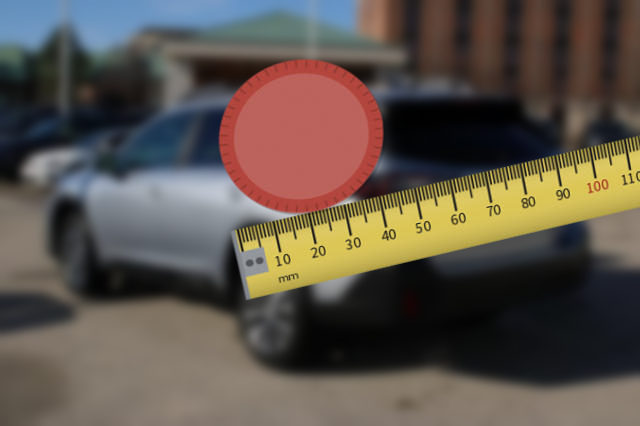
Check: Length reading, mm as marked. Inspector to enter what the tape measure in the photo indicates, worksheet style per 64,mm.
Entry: 45,mm
